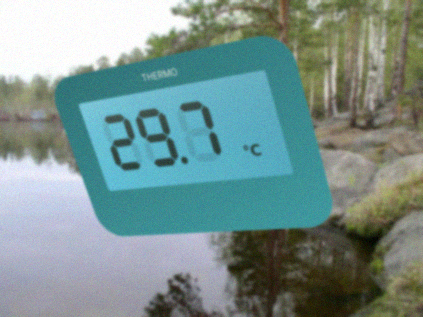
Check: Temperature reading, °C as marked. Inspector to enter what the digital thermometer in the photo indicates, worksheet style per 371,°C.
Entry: 29.7,°C
